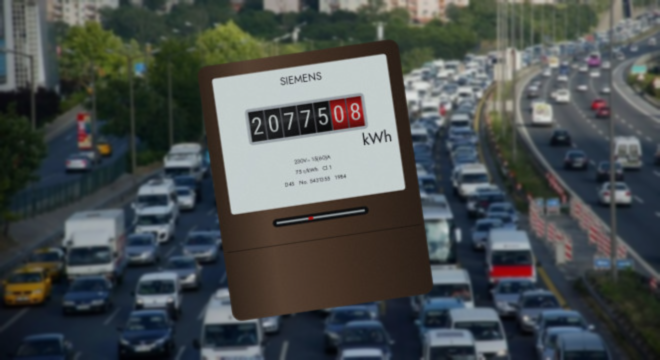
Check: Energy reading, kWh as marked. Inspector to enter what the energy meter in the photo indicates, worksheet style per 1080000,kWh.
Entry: 20775.08,kWh
